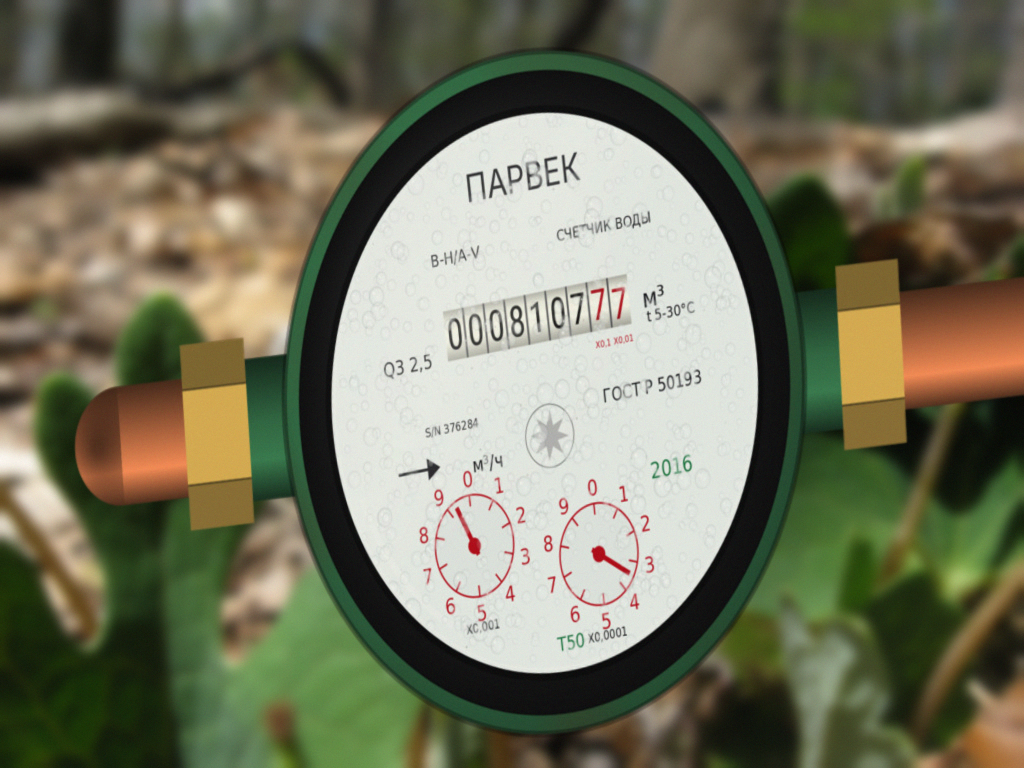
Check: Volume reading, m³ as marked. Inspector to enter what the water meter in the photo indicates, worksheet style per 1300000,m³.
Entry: 8107.7693,m³
